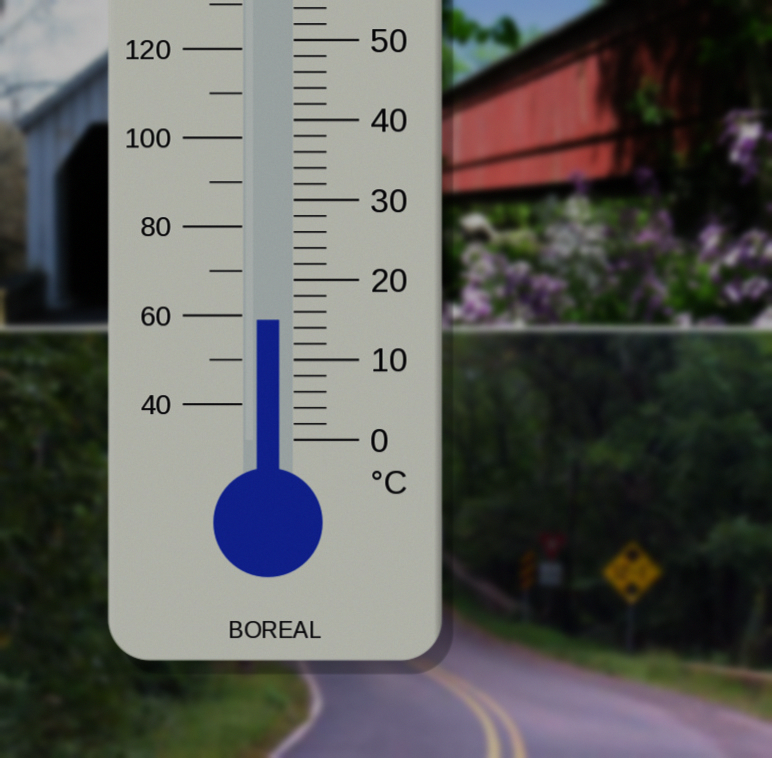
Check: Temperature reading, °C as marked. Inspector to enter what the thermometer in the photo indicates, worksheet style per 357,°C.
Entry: 15,°C
